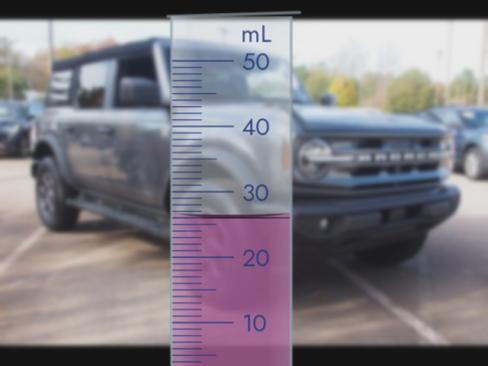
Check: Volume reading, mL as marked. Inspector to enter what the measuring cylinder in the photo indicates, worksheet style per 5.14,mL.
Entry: 26,mL
